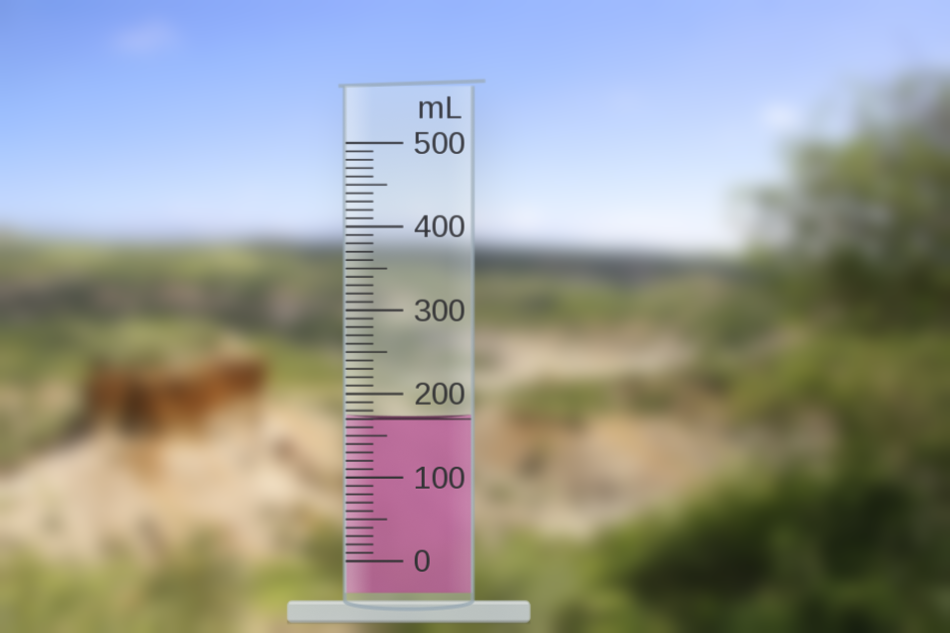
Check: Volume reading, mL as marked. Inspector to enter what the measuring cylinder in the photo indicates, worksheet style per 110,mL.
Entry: 170,mL
